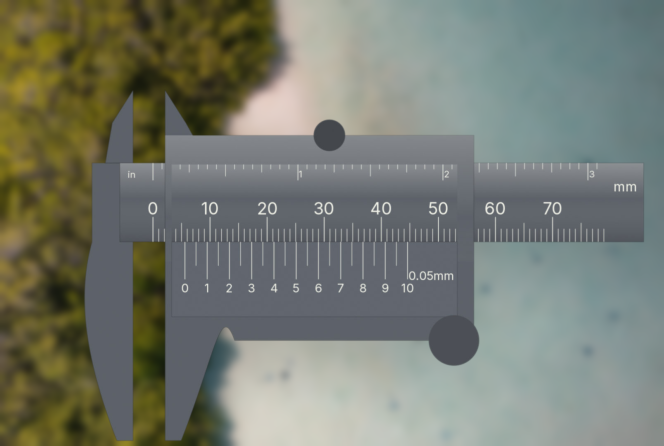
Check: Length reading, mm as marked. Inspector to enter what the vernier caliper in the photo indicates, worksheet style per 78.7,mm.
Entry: 5.6,mm
